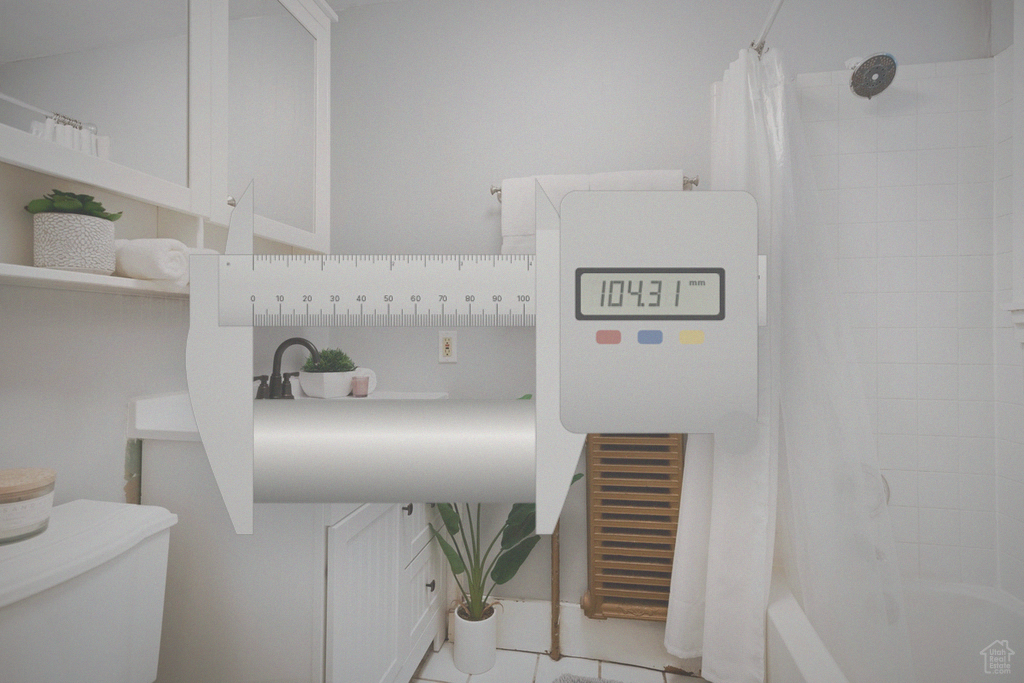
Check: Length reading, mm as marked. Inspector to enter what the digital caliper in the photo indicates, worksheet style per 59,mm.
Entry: 104.31,mm
